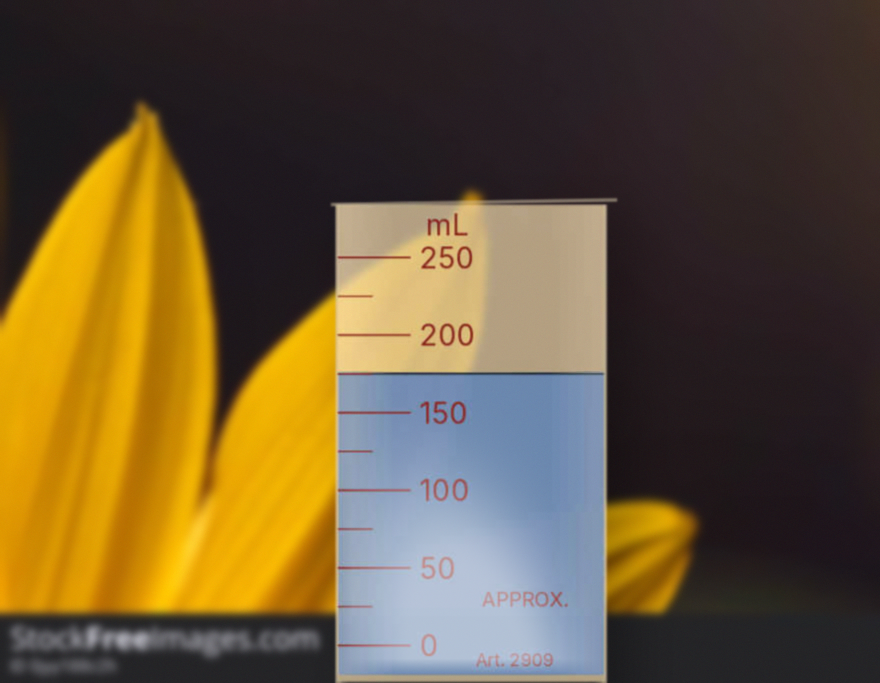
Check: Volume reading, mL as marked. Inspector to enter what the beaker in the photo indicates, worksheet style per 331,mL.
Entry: 175,mL
